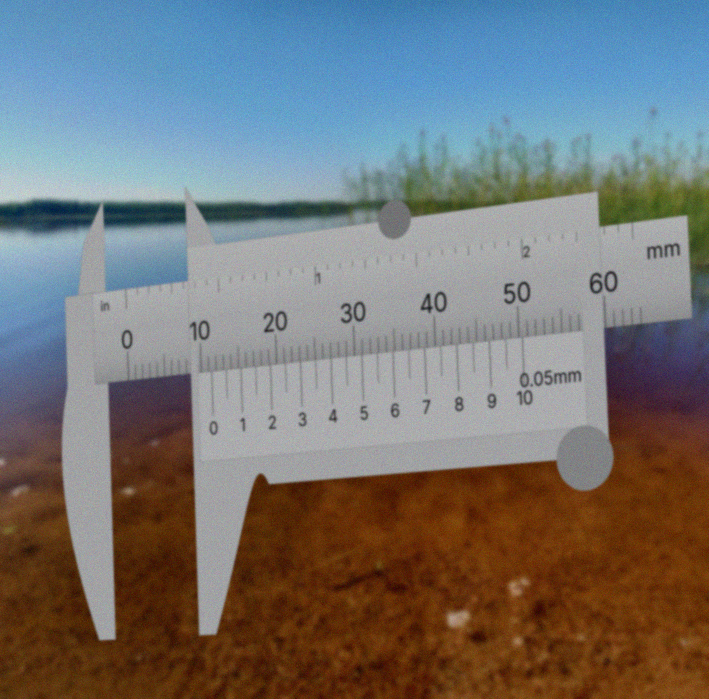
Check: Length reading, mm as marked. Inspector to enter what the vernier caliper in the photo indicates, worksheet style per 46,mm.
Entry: 11.4,mm
